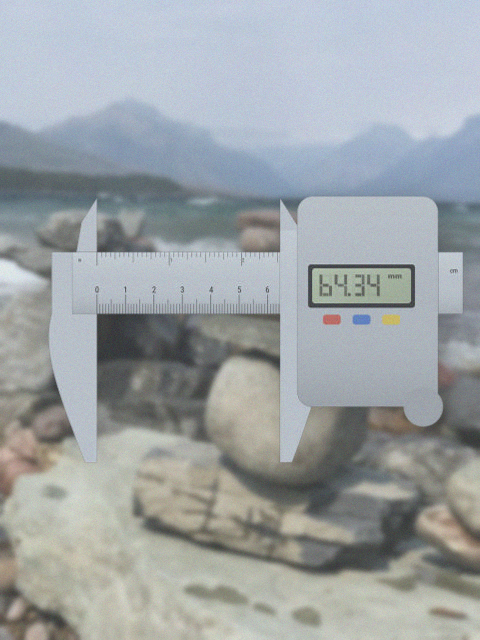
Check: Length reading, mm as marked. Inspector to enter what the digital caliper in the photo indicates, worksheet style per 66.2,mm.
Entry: 64.34,mm
